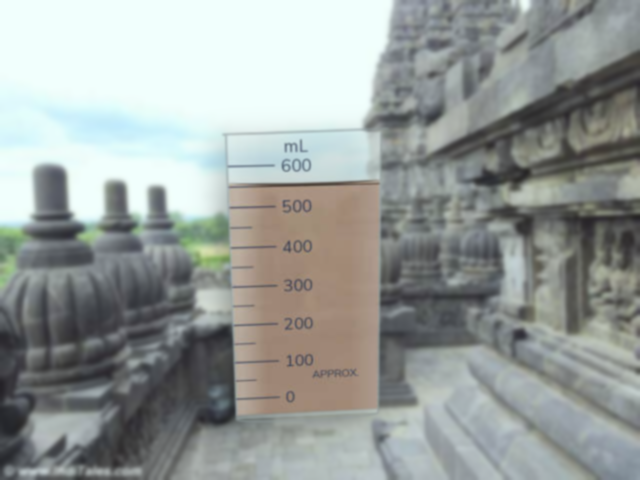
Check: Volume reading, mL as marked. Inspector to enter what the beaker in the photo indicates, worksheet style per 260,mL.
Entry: 550,mL
